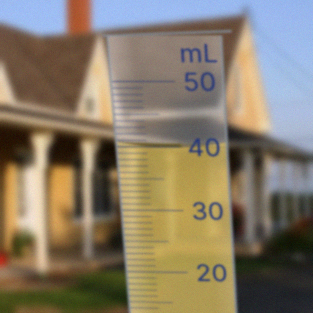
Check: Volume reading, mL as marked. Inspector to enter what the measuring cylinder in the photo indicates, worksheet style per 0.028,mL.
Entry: 40,mL
